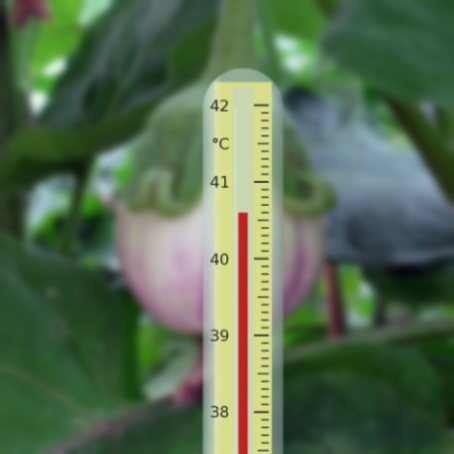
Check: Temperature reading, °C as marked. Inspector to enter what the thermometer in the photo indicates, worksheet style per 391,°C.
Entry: 40.6,°C
